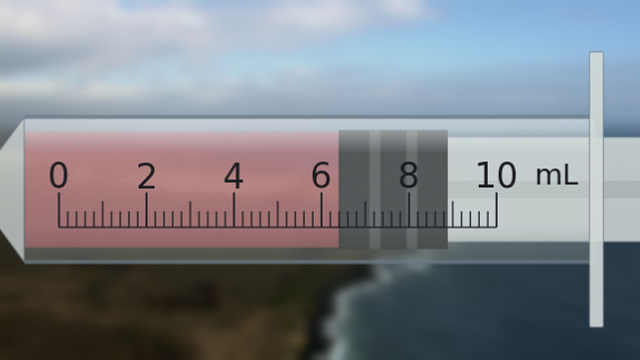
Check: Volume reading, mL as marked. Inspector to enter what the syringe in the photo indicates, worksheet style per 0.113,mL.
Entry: 6.4,mL
